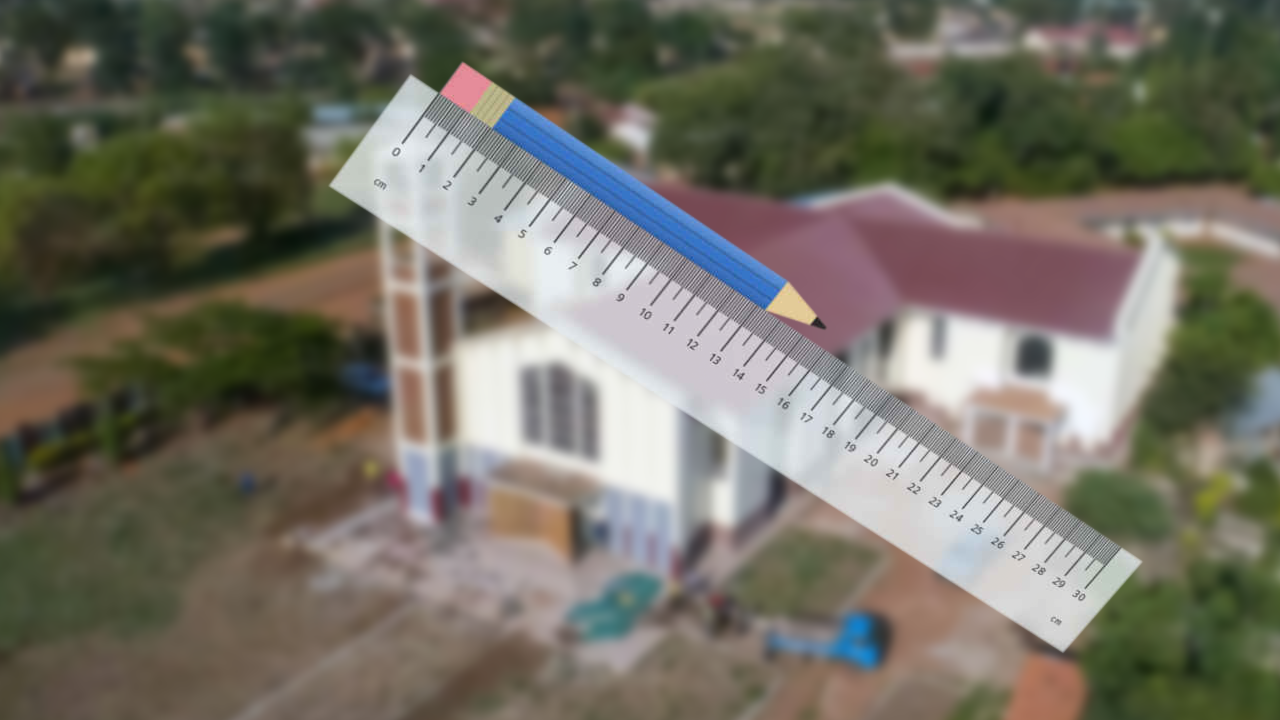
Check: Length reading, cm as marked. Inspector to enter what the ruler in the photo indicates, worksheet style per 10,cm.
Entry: 15.5,cm
